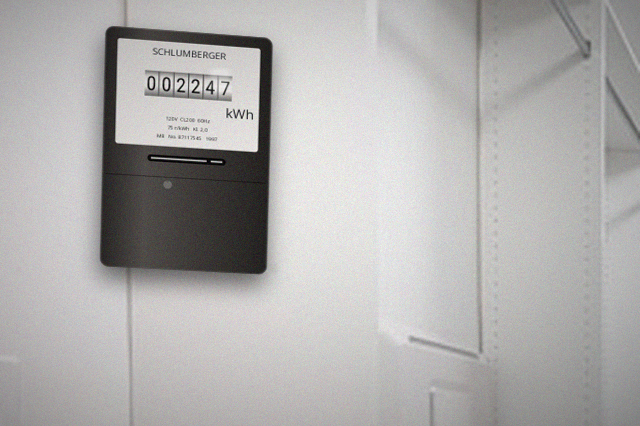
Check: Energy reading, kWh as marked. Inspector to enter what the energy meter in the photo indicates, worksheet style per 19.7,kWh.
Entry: 2247,kWh
